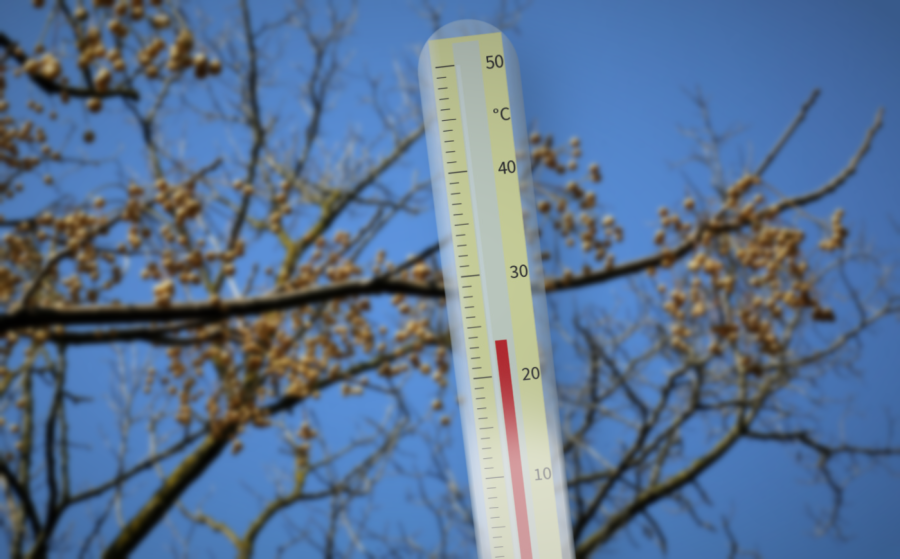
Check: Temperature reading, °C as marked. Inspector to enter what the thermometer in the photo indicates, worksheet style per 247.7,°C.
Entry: 23.5,°C
